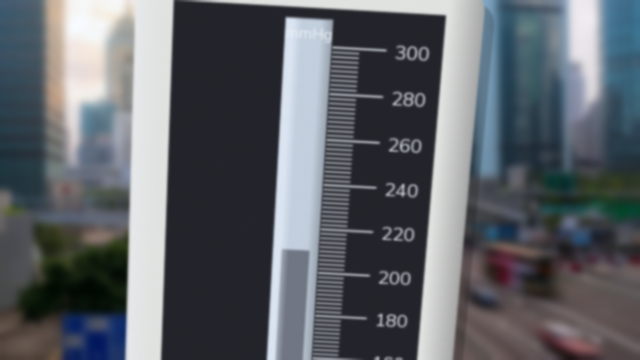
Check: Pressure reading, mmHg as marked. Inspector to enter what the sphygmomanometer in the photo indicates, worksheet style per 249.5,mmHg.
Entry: 210,mmHg
